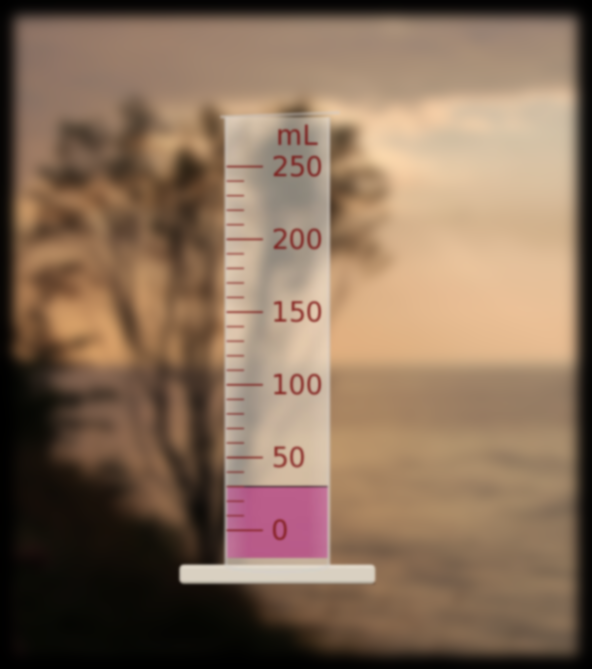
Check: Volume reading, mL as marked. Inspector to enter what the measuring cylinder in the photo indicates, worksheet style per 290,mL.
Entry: 30,mL
